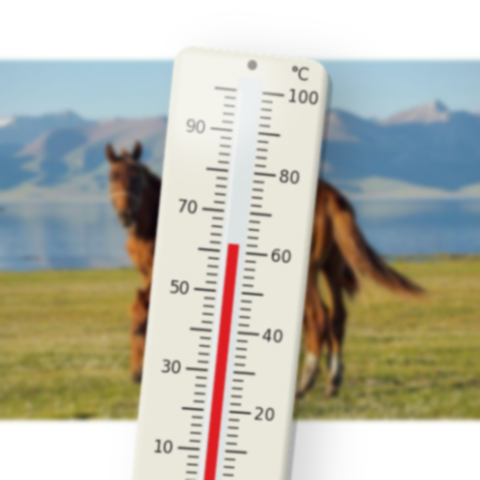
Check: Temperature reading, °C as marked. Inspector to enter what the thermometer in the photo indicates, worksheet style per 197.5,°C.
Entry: 62,°C
